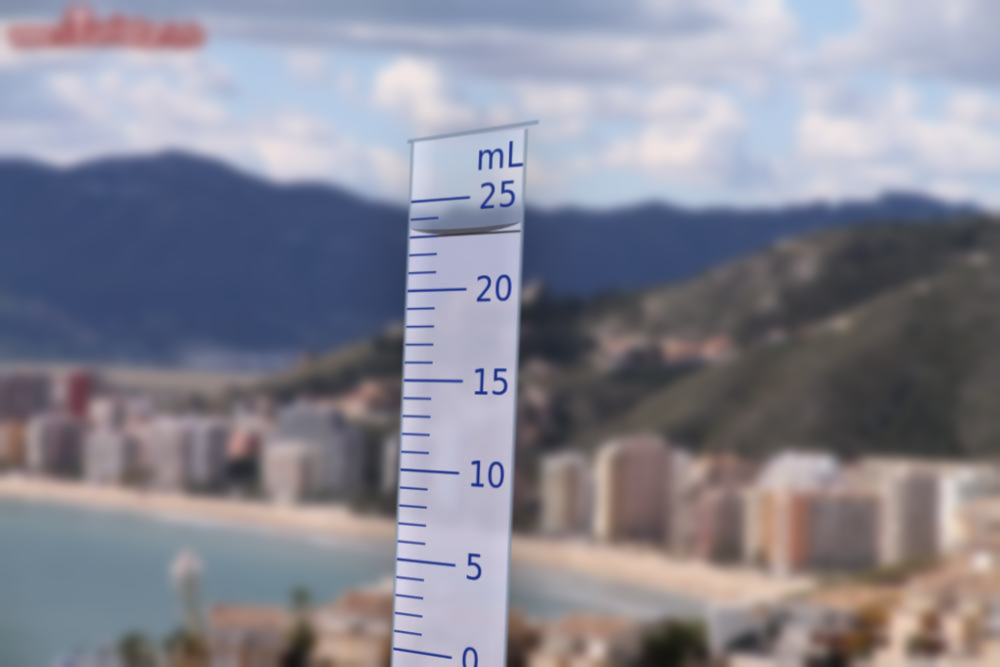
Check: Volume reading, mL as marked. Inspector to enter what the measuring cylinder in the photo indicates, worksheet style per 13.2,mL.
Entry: 23,mL
